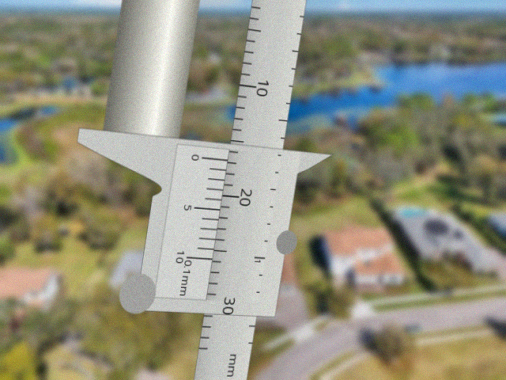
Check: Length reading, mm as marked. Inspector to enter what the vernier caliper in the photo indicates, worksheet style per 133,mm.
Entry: 16.8,mm
